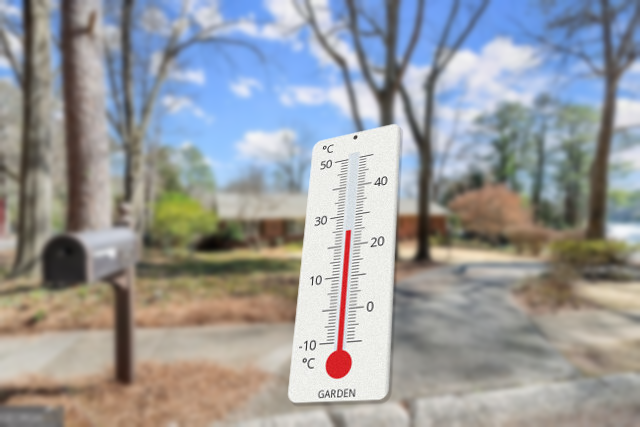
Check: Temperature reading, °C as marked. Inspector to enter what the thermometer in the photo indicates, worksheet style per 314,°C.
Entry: 25,°C
